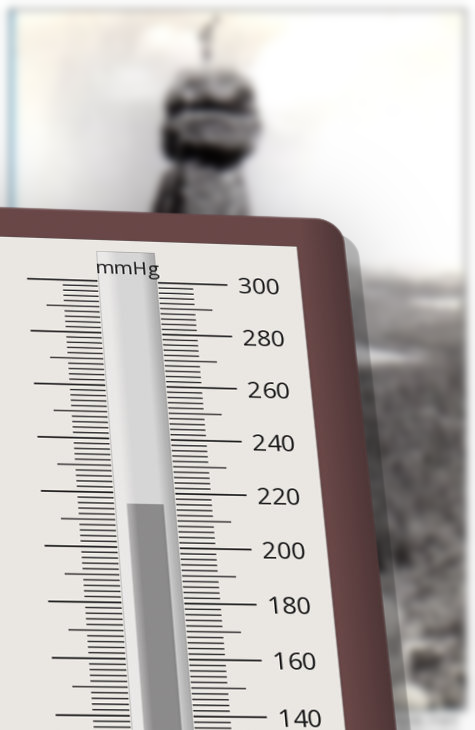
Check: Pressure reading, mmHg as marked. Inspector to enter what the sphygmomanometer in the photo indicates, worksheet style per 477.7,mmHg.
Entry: 216,mmHg
